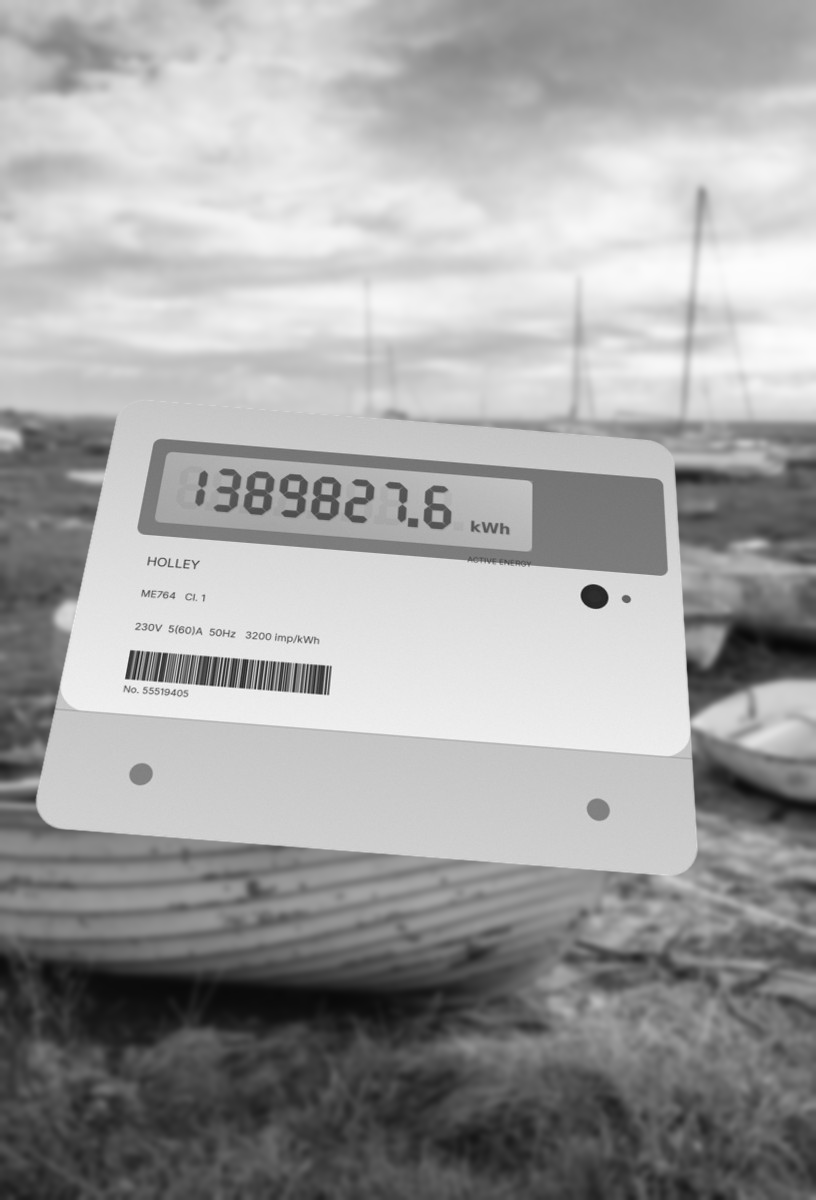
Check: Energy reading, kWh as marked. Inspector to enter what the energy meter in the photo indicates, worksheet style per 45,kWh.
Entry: 1389827.6,kWh
